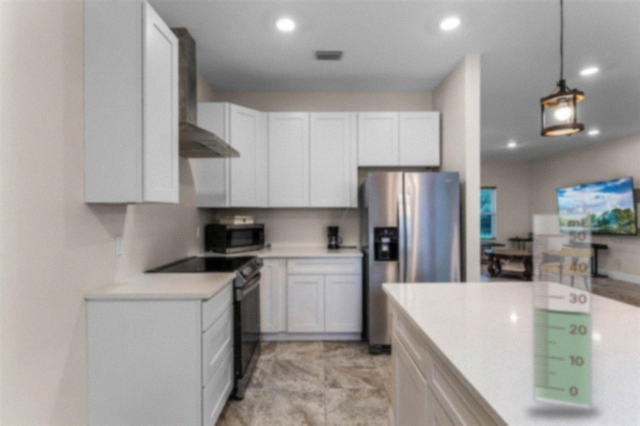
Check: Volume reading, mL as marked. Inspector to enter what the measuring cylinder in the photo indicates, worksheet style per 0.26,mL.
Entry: 25,mL
